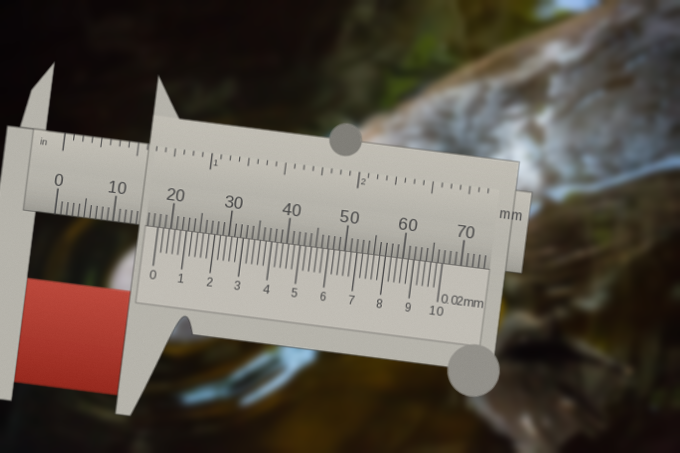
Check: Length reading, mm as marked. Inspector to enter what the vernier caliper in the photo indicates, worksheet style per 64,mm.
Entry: 17.8,mm
